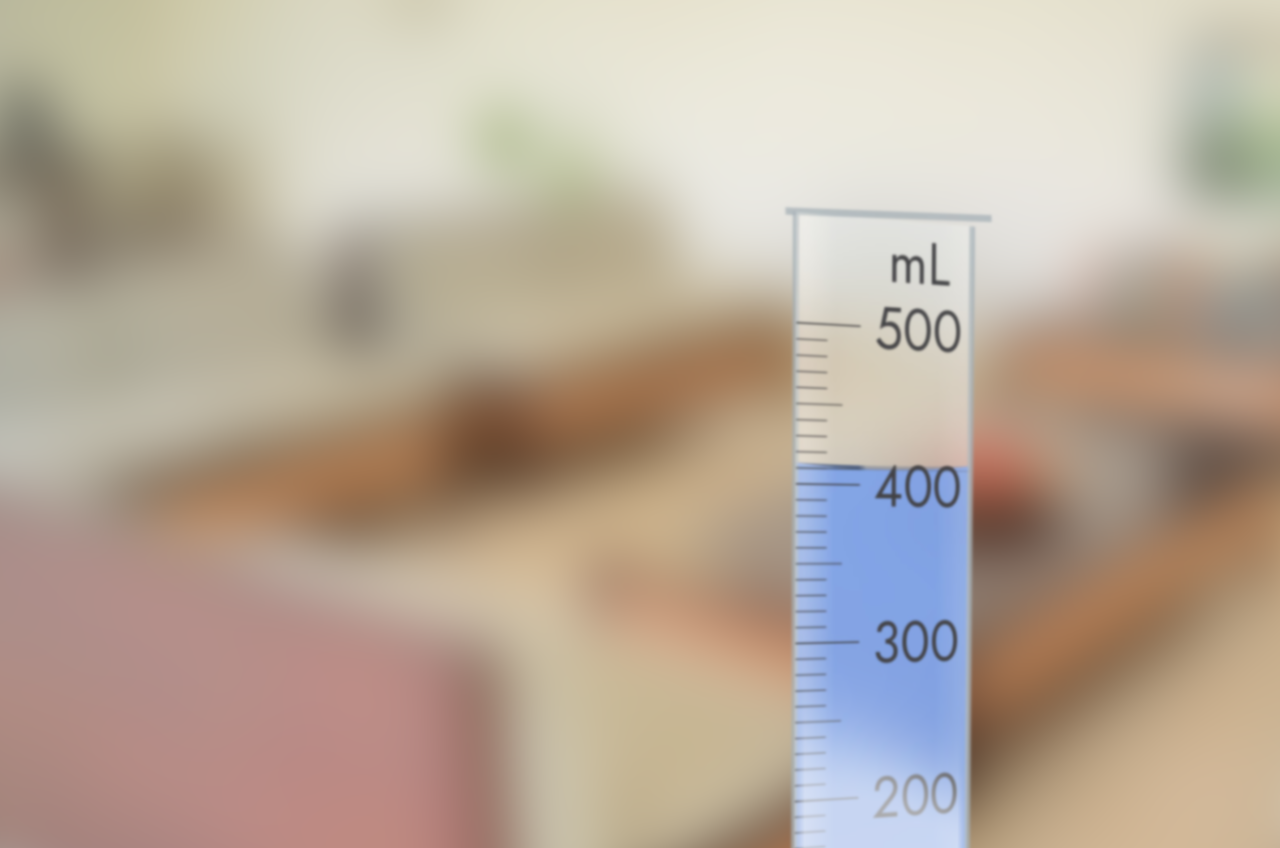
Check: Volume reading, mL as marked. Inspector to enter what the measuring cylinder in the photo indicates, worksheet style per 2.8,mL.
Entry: 410,mL
